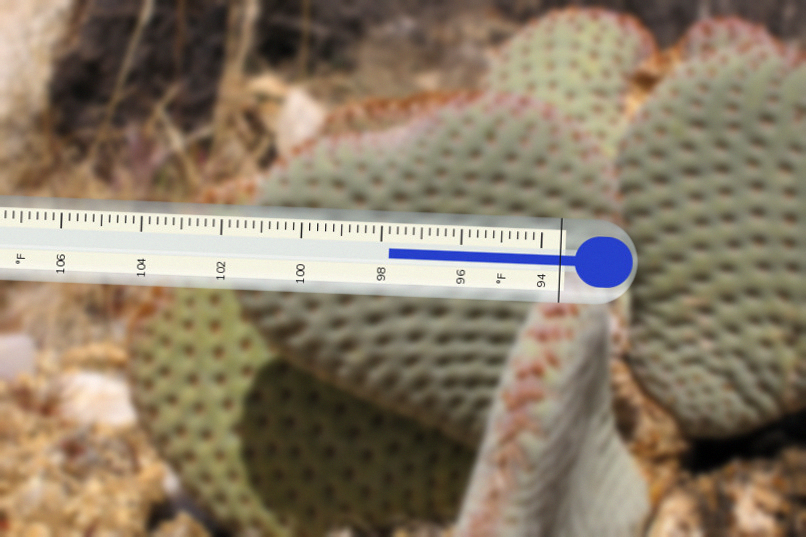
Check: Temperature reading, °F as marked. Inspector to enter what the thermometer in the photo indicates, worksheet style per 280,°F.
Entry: 97.8,°F
